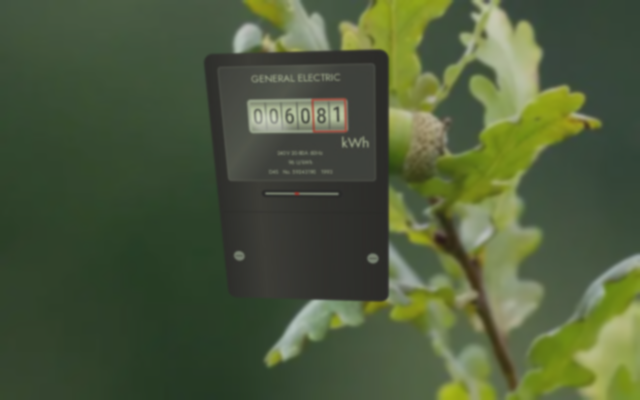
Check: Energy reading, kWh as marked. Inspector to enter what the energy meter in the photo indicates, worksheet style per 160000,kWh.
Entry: 60.81,kWh
